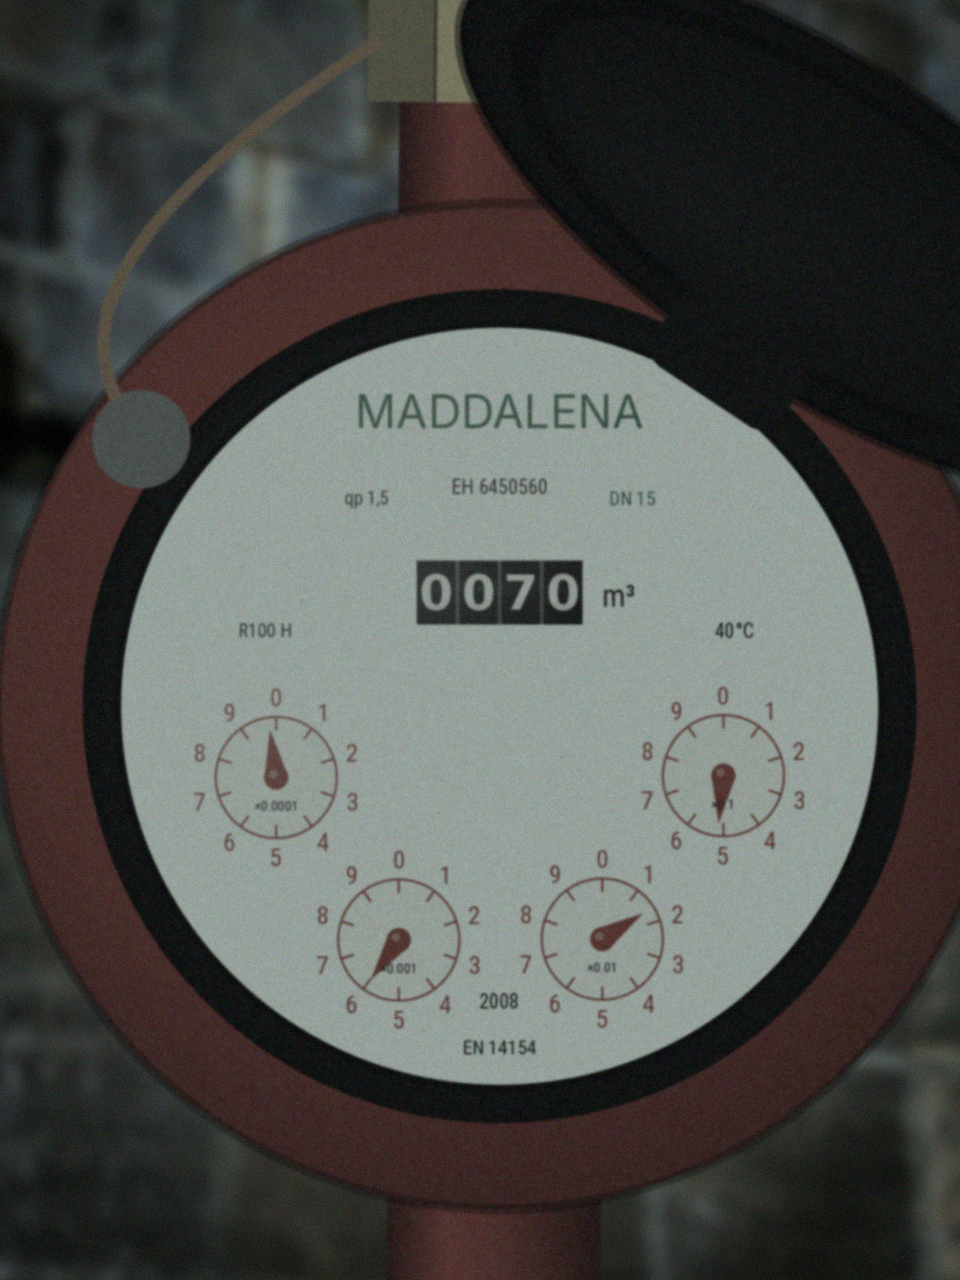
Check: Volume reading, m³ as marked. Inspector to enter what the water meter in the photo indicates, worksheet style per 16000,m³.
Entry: 70.5159,m³
